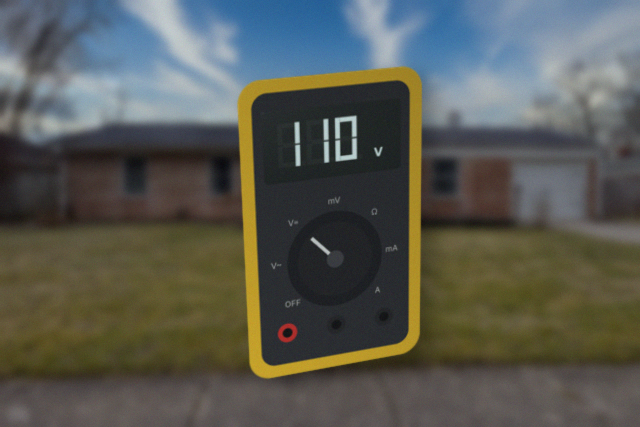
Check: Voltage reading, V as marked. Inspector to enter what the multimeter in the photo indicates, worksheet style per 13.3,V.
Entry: 110,V
